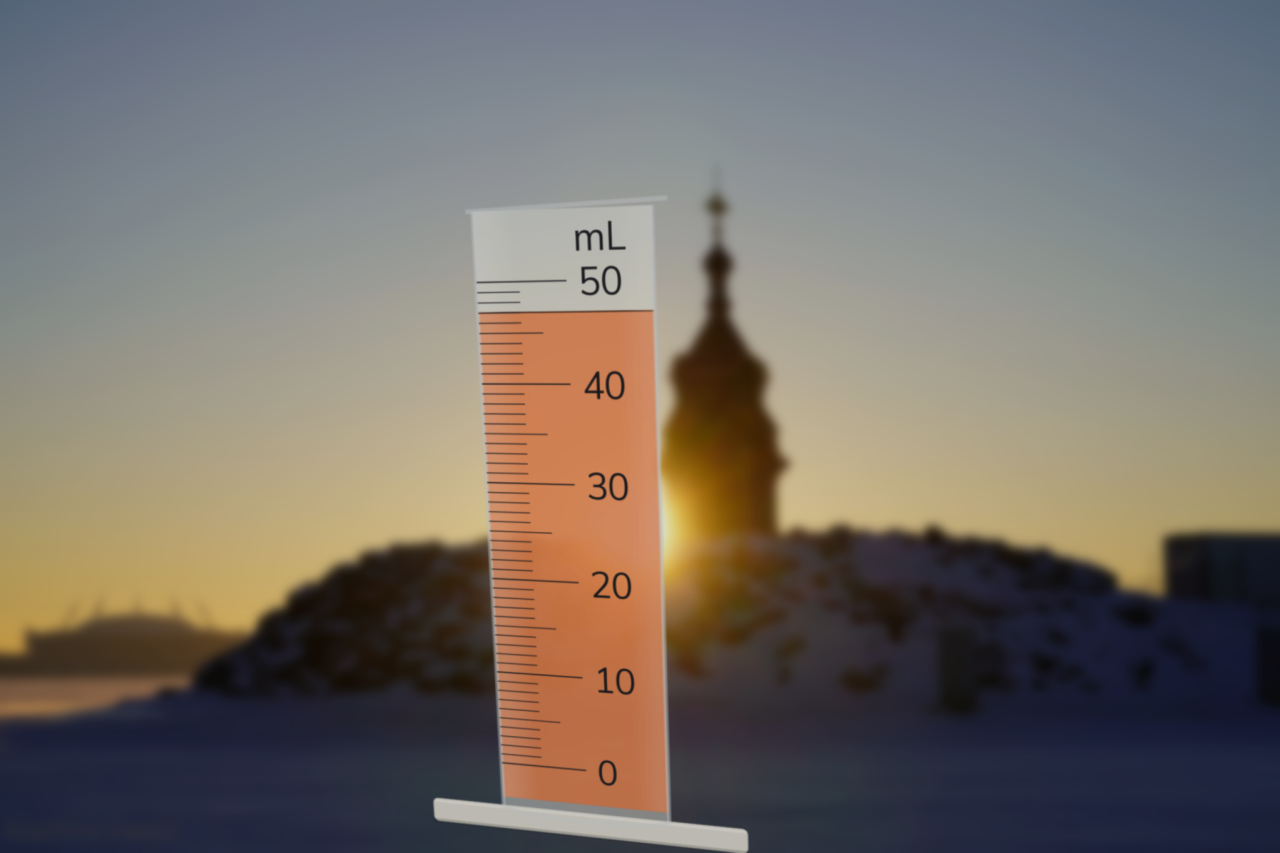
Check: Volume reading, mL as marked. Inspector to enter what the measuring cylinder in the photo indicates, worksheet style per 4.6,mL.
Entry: 47,mL
